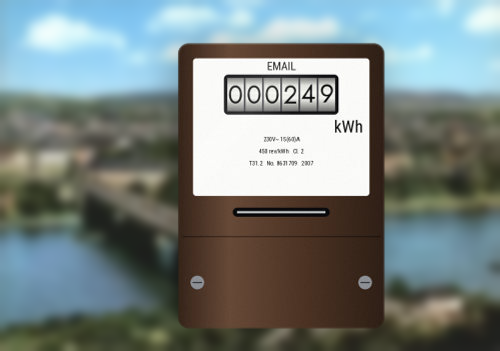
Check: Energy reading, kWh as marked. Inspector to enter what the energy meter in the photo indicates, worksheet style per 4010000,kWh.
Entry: 249,kWh
